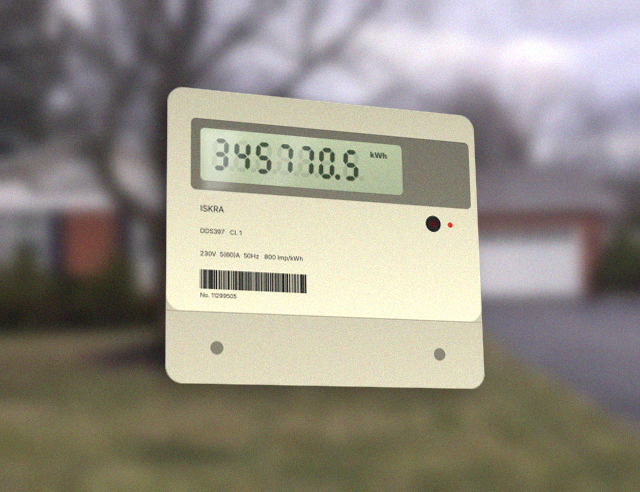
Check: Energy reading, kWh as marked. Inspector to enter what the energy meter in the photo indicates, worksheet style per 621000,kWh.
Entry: 345770.5,kWh
